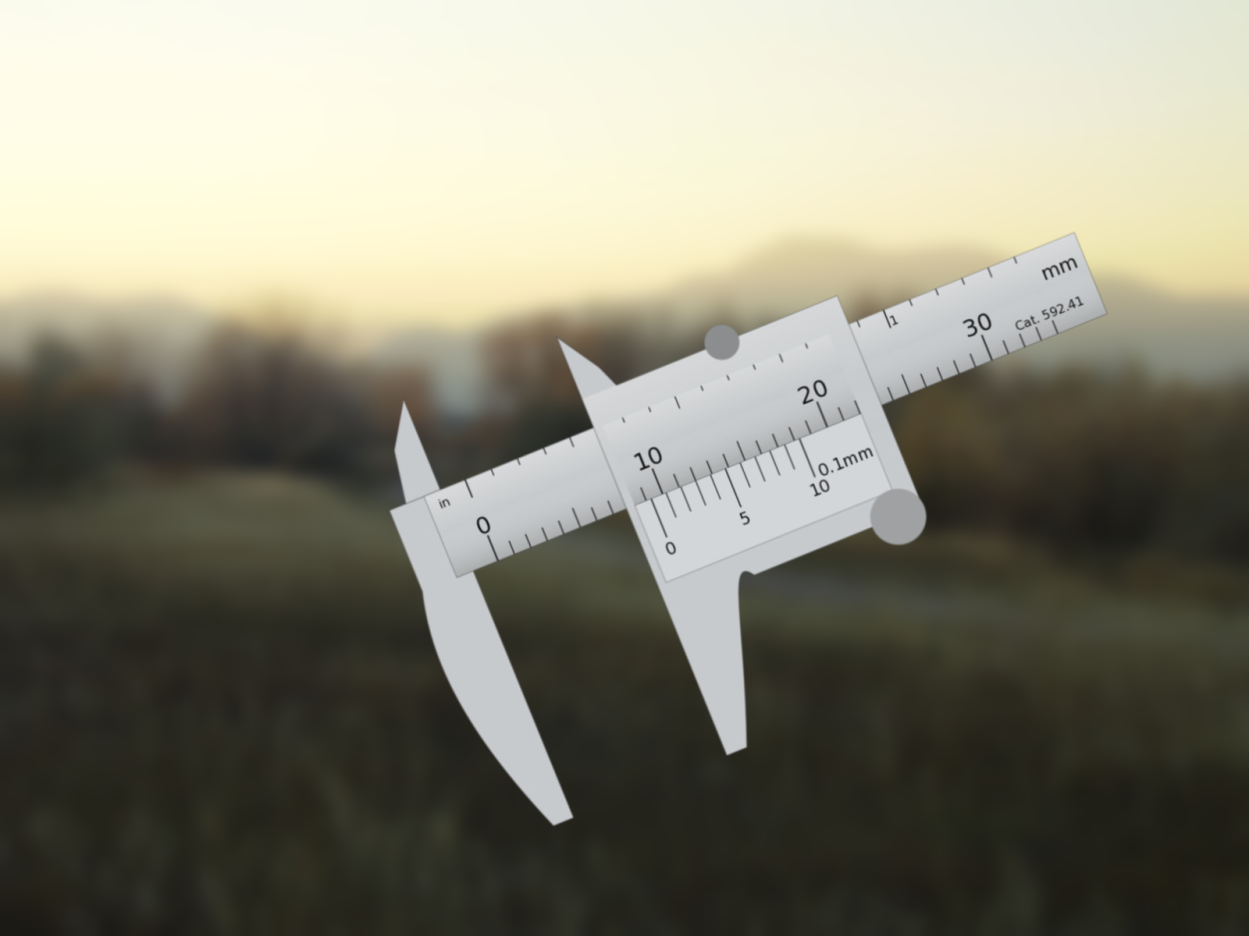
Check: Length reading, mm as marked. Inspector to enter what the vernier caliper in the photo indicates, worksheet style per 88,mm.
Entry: 9.3,mm
